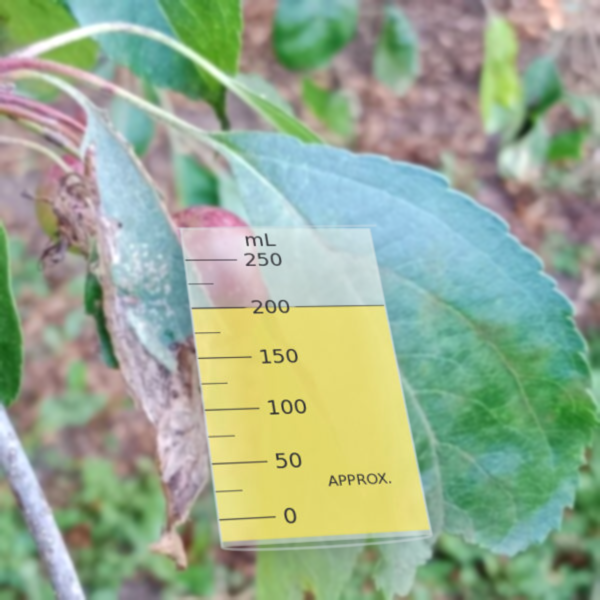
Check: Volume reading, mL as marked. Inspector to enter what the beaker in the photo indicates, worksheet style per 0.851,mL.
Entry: 200,mL
